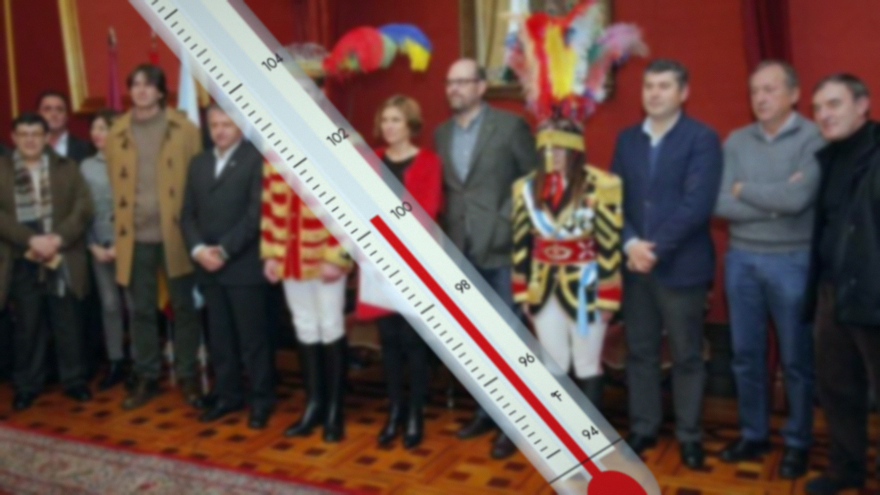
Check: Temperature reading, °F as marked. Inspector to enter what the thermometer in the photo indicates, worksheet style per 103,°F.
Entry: 100.2,°F
